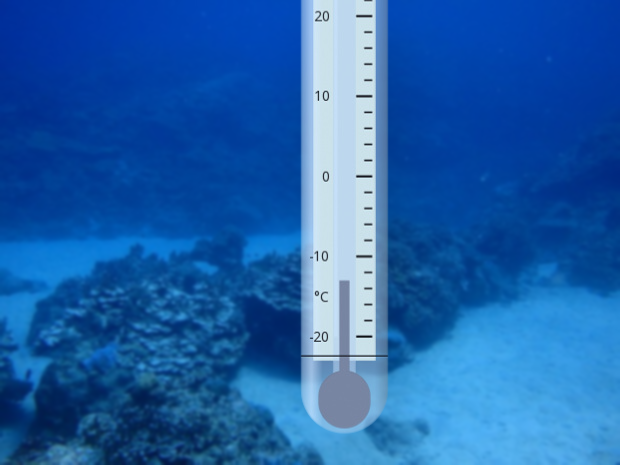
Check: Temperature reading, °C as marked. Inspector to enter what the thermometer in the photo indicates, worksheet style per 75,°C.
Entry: -13,°C
